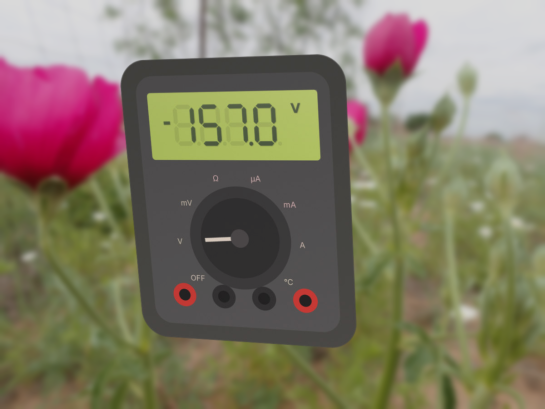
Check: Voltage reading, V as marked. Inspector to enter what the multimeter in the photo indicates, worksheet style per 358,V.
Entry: -157.0,V
